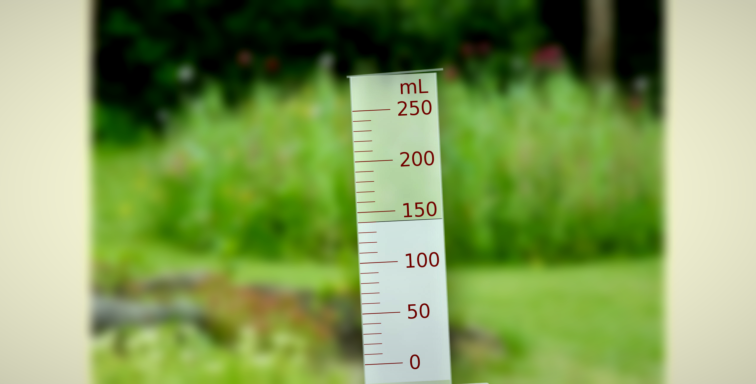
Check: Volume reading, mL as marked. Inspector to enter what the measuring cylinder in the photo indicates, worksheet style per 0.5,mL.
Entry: 140,mL
